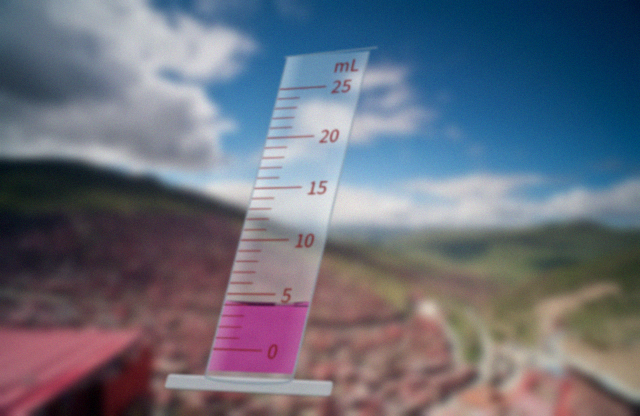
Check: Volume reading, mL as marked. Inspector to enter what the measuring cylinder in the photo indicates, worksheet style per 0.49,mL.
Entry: 4,mL
